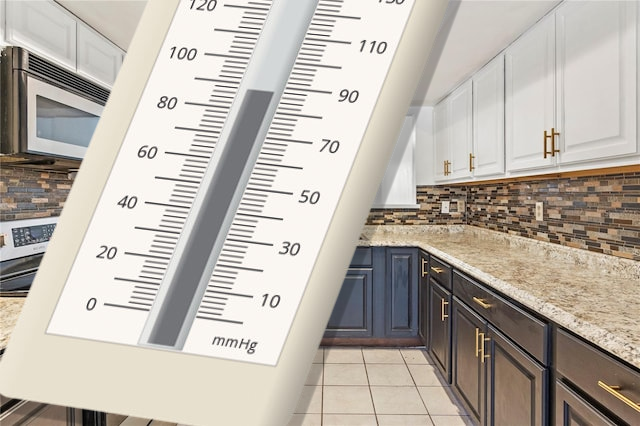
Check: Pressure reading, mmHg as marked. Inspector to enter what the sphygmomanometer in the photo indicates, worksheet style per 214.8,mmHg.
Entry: 88,mmHg
